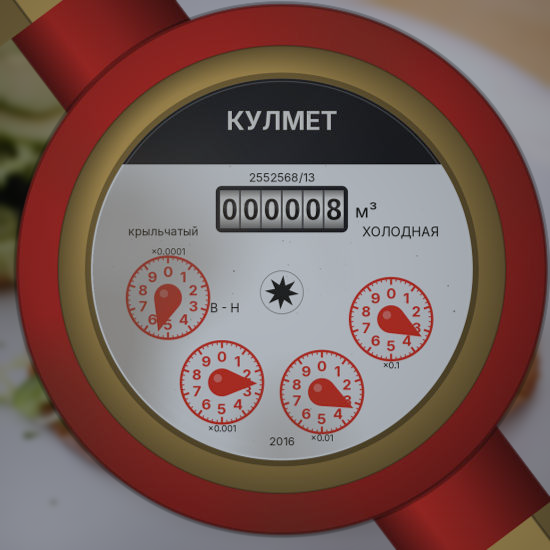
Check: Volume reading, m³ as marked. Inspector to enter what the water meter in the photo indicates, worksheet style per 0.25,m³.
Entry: 8.3325,m³
